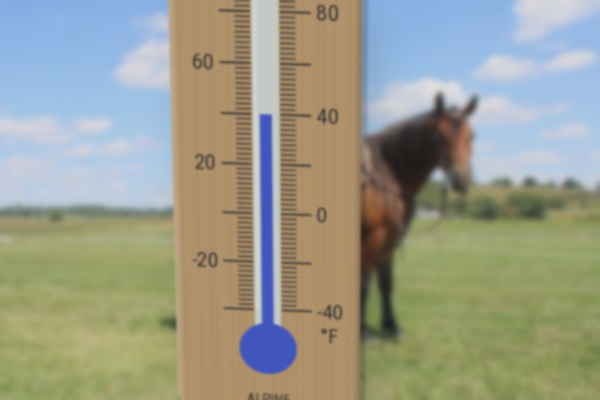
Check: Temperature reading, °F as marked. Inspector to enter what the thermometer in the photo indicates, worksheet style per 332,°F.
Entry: 40,°F
